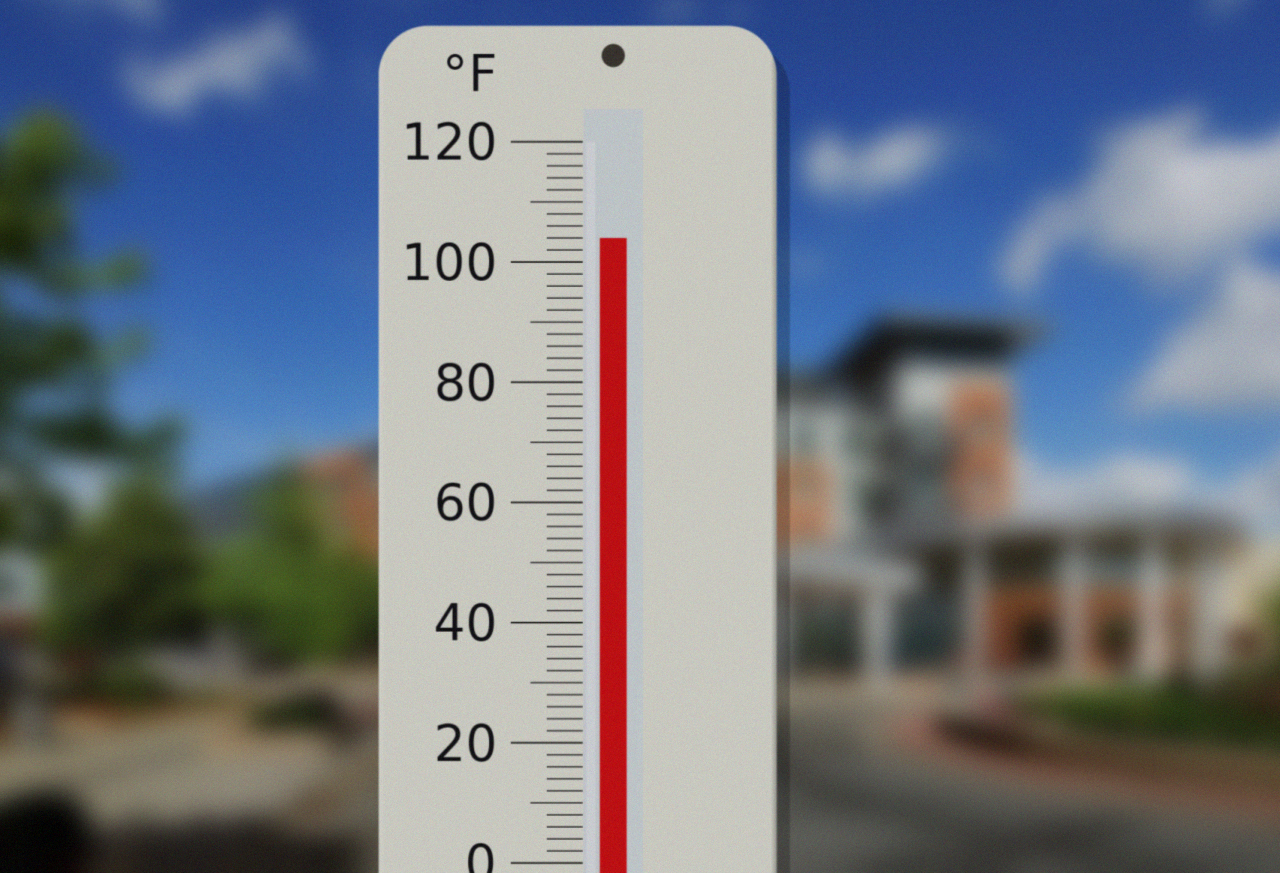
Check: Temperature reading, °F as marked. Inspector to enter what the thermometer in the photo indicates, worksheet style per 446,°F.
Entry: 104,°F
